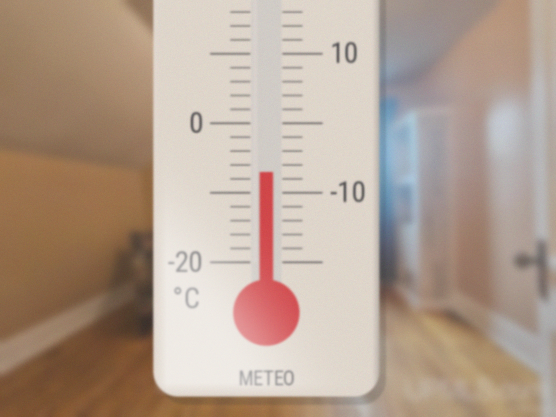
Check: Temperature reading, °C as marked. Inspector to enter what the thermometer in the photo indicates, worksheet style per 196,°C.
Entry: -7,°C
